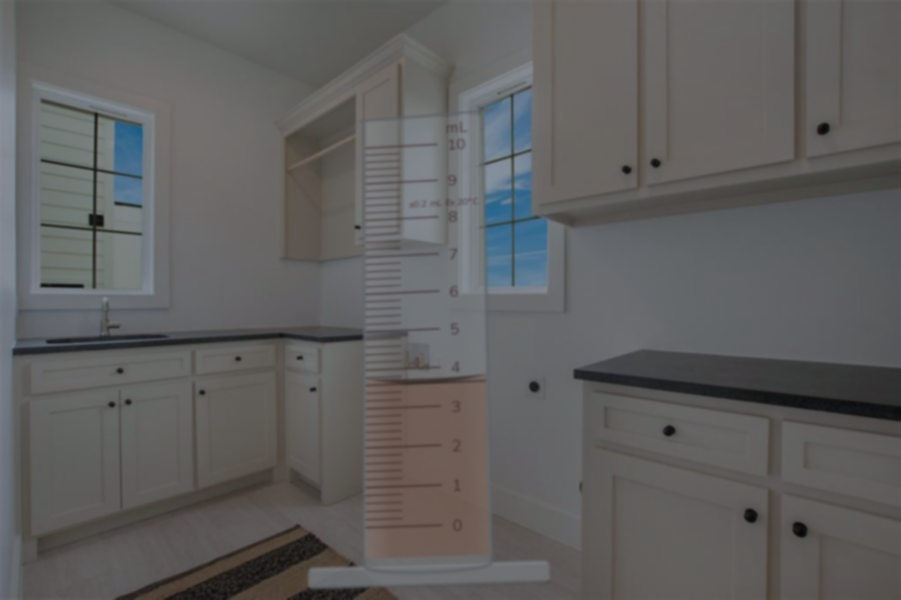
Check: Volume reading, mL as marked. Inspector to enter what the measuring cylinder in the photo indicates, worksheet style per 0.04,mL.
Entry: 3.6,mL
